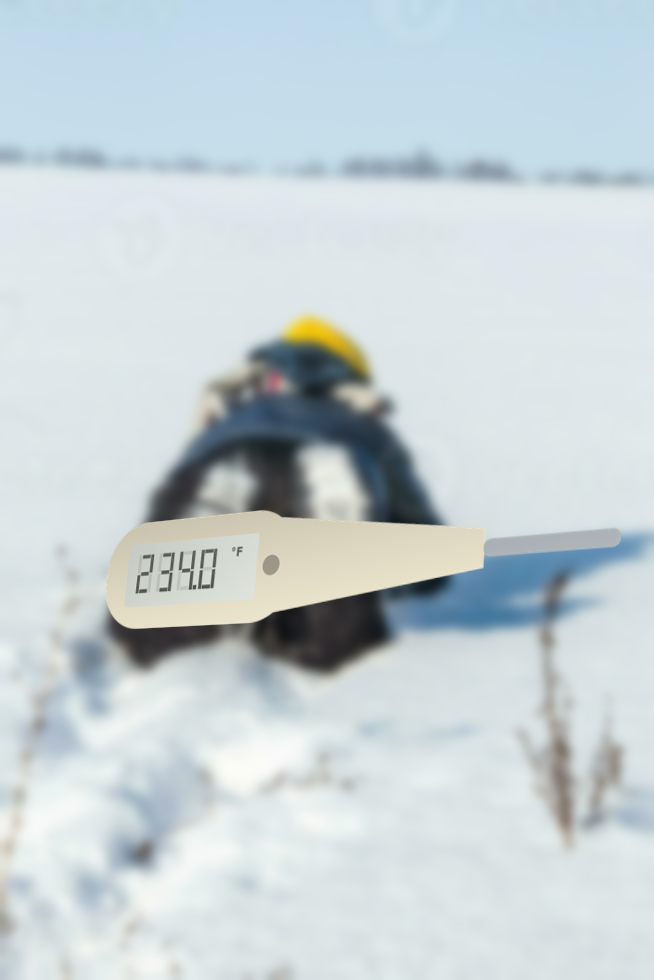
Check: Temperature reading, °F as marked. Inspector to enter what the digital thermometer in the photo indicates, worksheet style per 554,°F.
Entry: 234.0,°F
